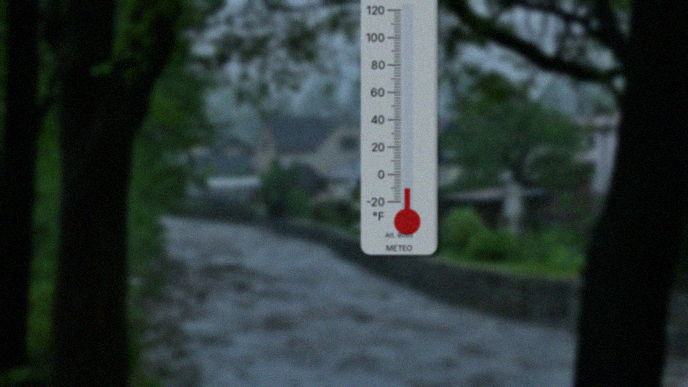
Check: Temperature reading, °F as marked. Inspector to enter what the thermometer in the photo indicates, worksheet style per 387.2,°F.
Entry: -10,°F
